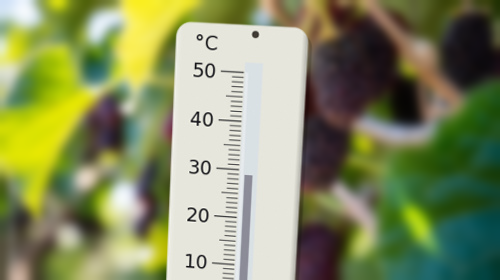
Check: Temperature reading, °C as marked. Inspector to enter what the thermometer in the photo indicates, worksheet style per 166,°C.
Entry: 29,°C
